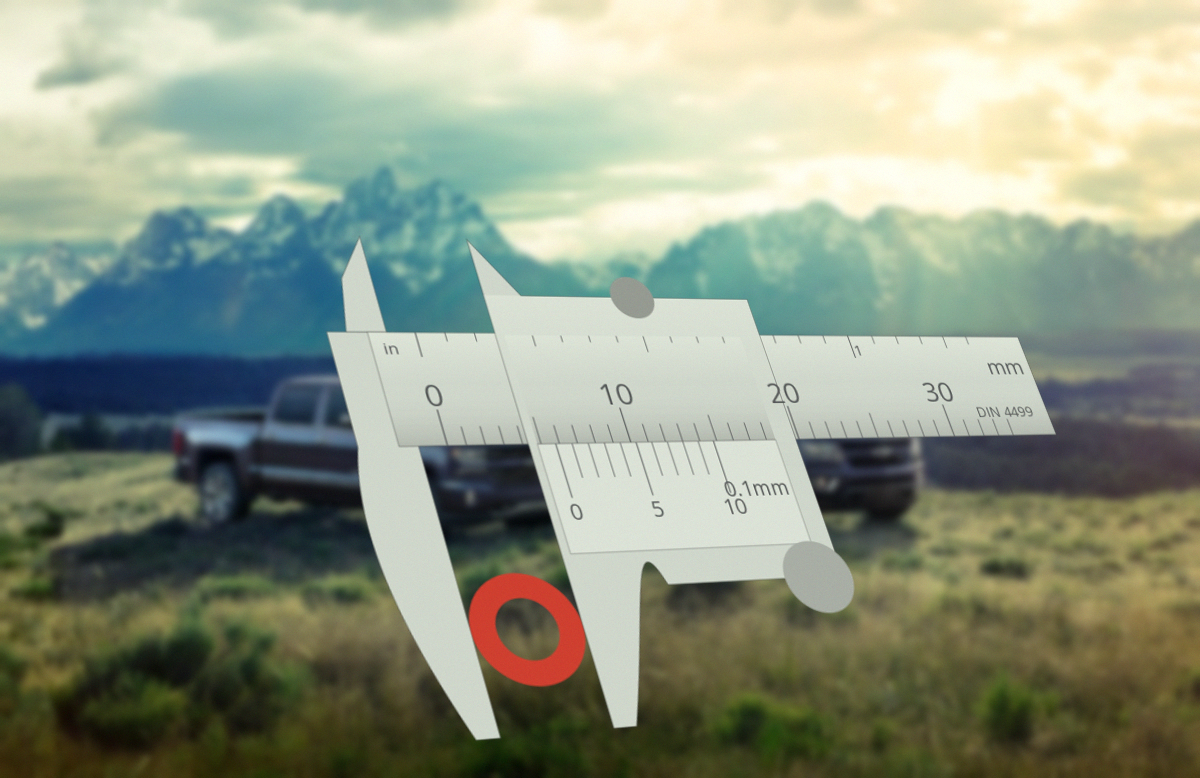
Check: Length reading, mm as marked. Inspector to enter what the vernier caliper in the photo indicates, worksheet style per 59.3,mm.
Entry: 5.8,mm
